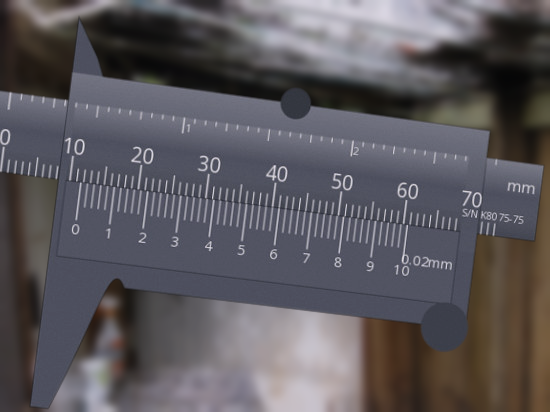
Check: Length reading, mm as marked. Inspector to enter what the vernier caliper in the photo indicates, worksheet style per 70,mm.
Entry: 11.6,mm
